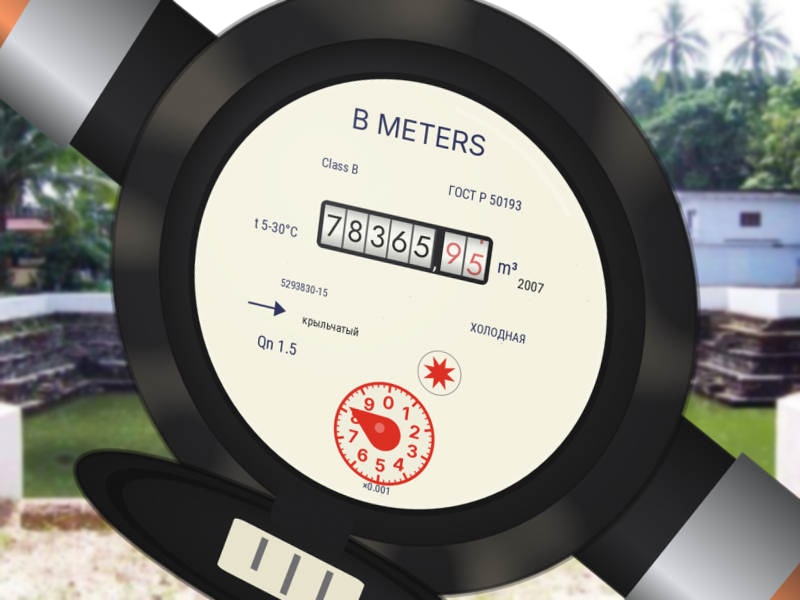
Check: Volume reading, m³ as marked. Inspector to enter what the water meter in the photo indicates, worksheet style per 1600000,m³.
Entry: 78365.948,m³
